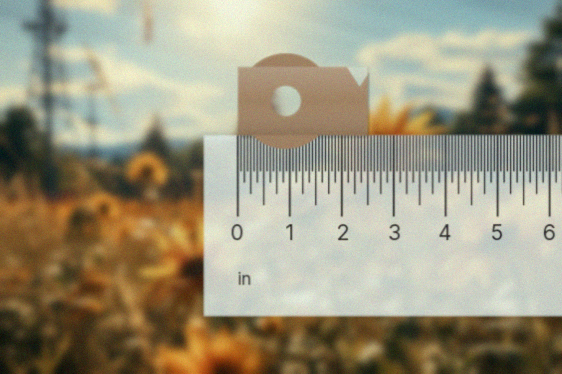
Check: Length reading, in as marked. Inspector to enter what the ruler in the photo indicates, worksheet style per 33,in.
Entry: 2.5,in
